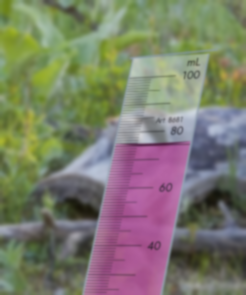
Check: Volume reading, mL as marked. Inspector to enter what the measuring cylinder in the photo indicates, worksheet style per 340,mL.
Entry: 75,mL
